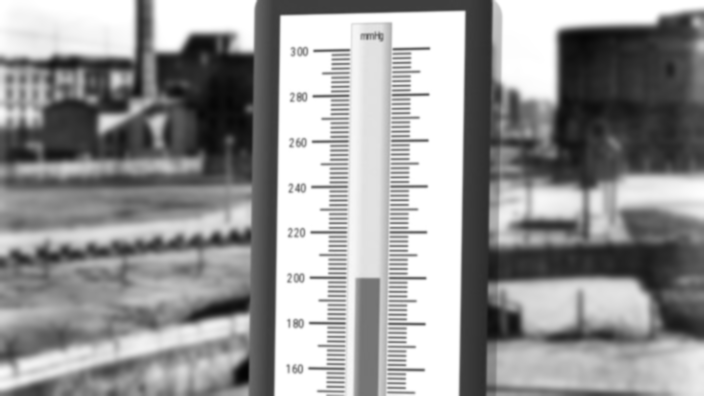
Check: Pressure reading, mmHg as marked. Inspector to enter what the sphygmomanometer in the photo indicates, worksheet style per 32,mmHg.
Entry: 200,mmHg
